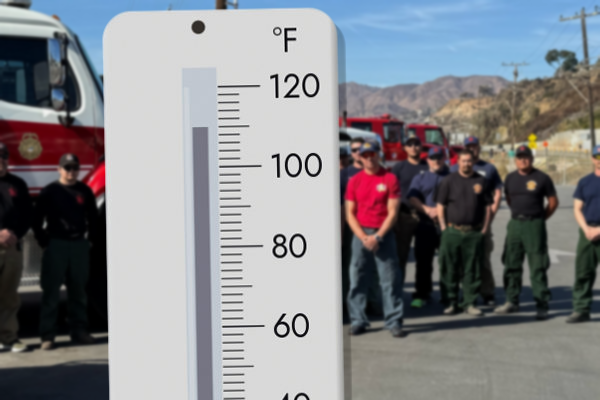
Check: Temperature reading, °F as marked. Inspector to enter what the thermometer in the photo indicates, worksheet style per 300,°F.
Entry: 110,°F
